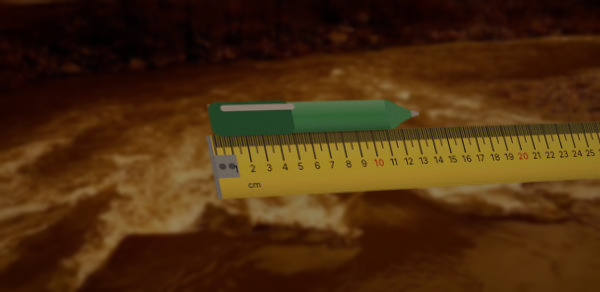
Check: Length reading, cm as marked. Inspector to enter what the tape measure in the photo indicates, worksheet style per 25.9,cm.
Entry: 13.5,cm
